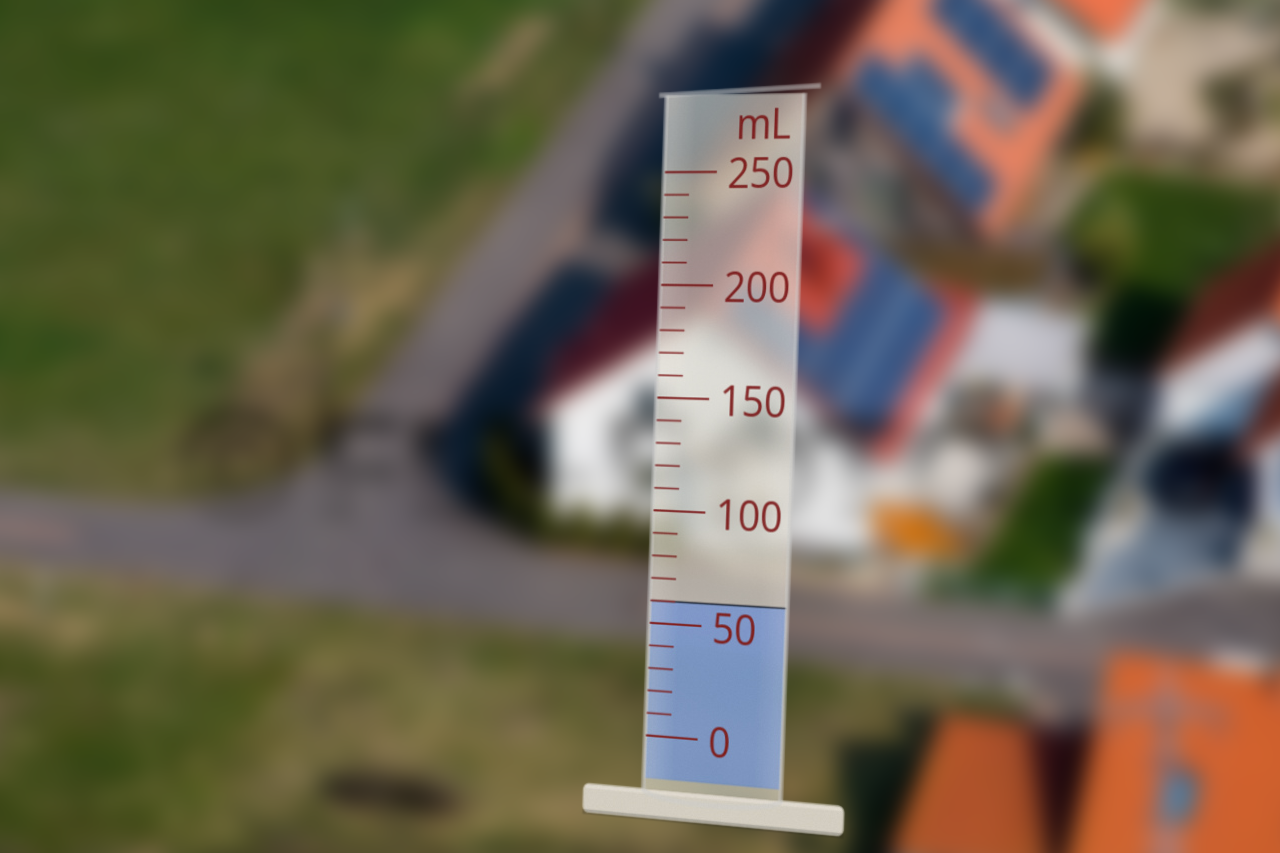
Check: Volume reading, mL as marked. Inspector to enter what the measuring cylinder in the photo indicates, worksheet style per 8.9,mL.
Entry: 60,mL
